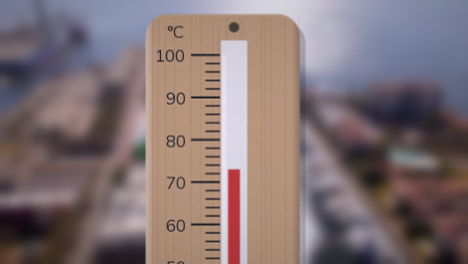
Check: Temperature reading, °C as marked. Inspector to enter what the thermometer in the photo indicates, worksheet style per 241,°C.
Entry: 73,°C
